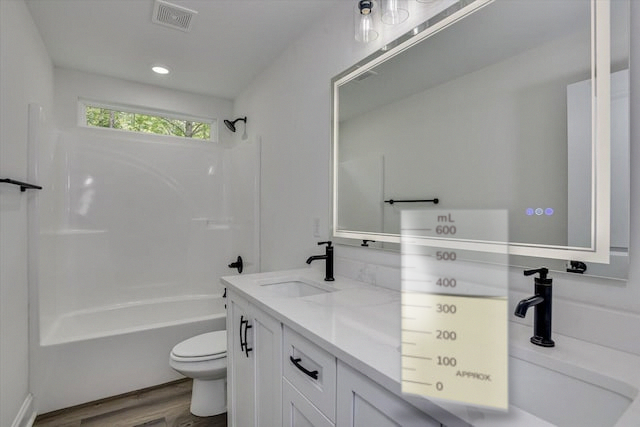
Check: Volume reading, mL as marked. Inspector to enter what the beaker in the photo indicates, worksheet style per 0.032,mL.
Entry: 350,mL
